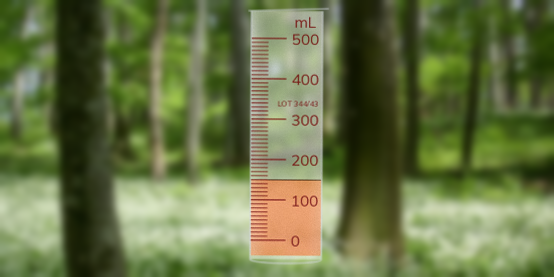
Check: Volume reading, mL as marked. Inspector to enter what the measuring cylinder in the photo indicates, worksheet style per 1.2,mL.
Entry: 150,mL
